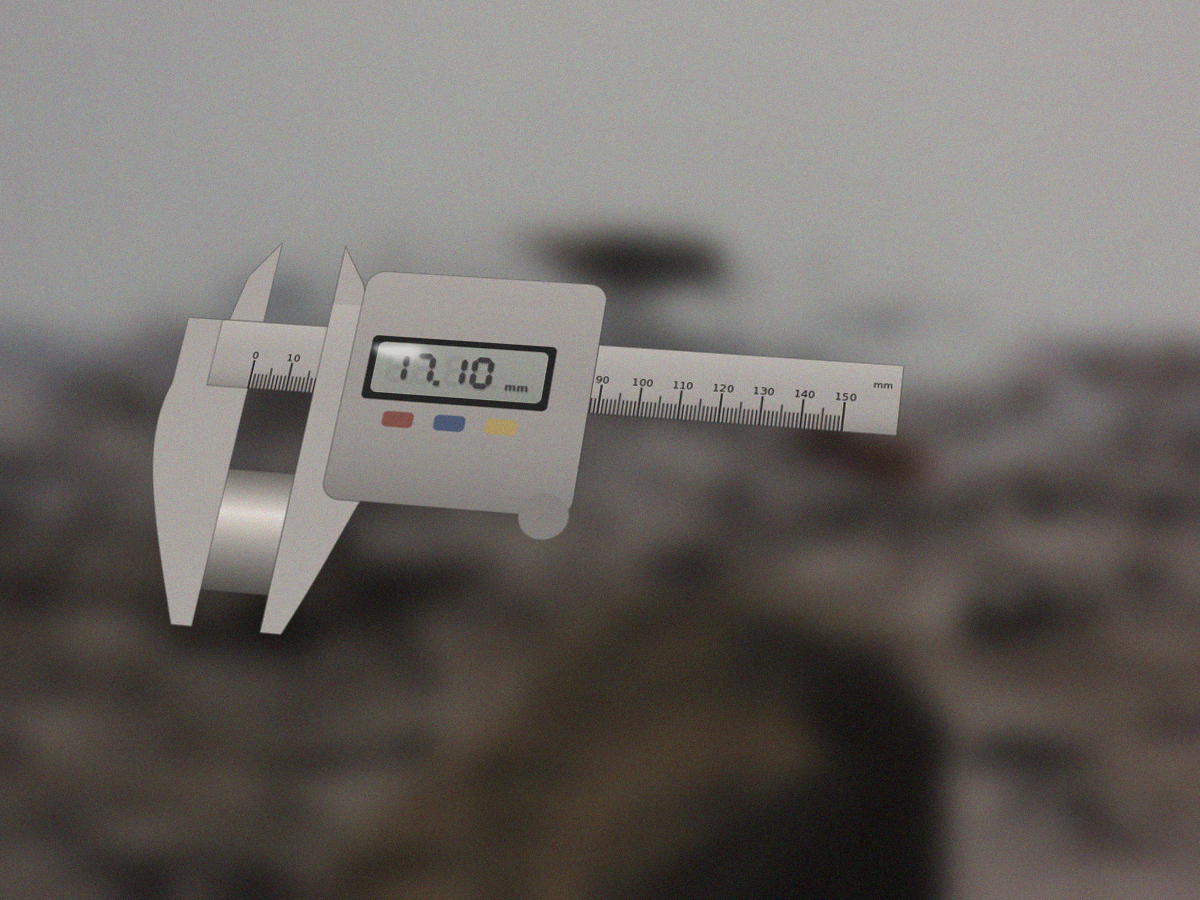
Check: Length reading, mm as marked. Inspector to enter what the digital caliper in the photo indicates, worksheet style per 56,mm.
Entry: 17.10,mm
